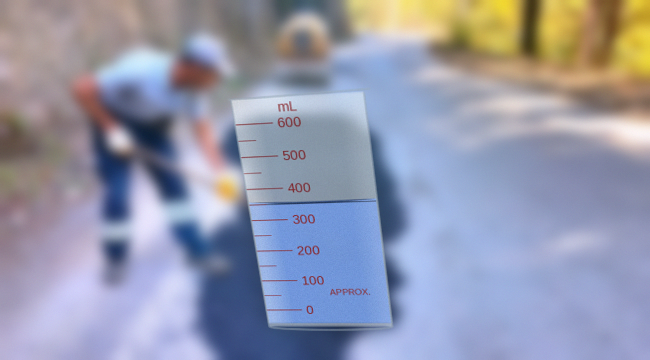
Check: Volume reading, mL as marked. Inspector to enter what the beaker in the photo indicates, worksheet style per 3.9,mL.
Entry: 350,mL
